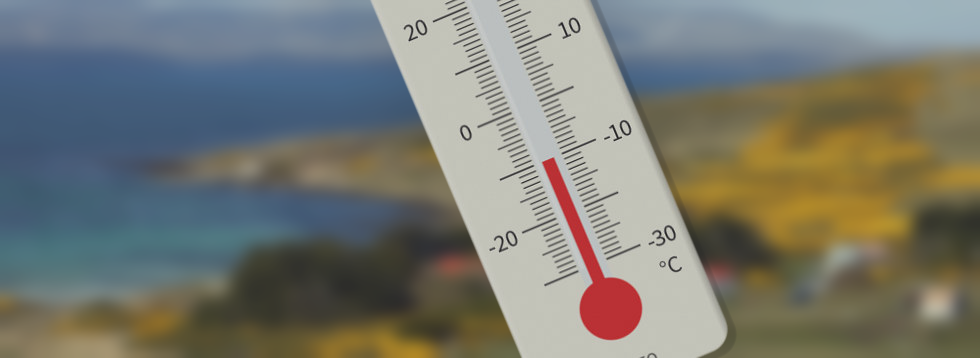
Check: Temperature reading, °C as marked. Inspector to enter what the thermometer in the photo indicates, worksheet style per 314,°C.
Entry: -10,°C
